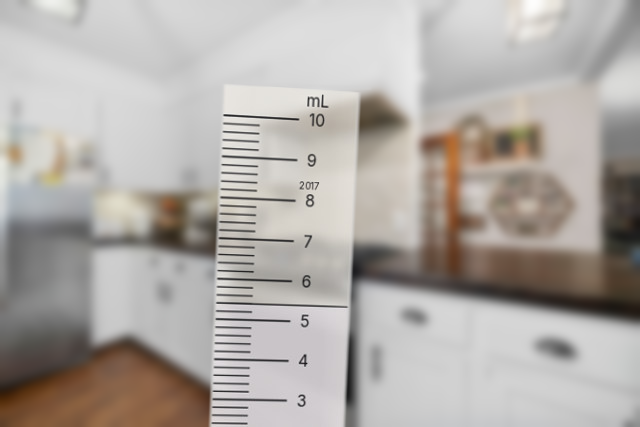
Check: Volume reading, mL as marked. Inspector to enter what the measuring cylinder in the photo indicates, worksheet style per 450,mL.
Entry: 5.4,mL
